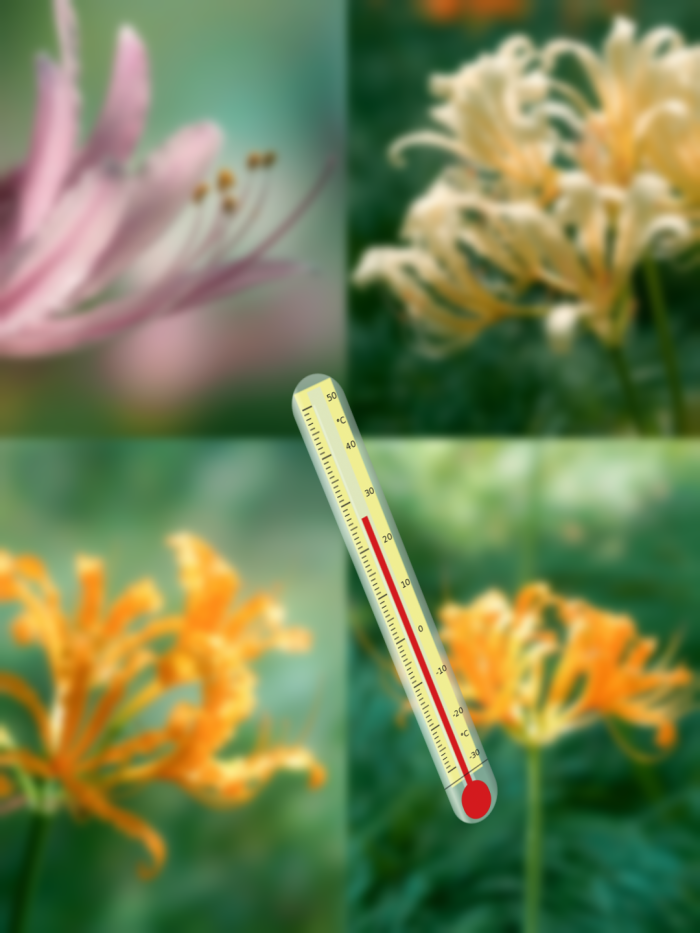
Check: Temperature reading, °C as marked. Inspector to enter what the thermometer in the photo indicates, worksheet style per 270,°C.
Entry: 26,°C
